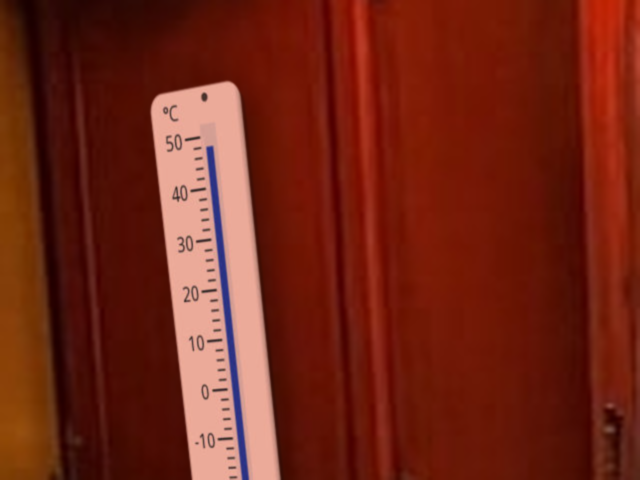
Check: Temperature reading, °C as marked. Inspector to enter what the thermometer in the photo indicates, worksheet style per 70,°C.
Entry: 48,°C
